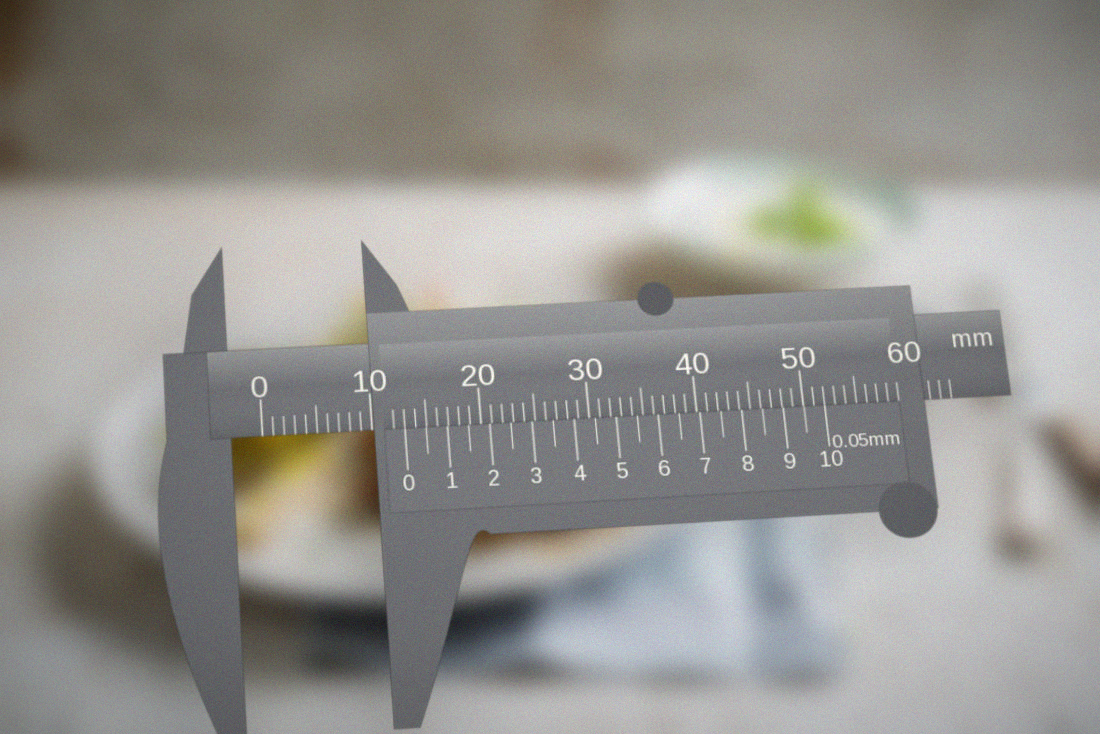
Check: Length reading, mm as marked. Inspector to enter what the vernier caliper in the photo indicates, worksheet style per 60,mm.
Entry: 13.0,mm
